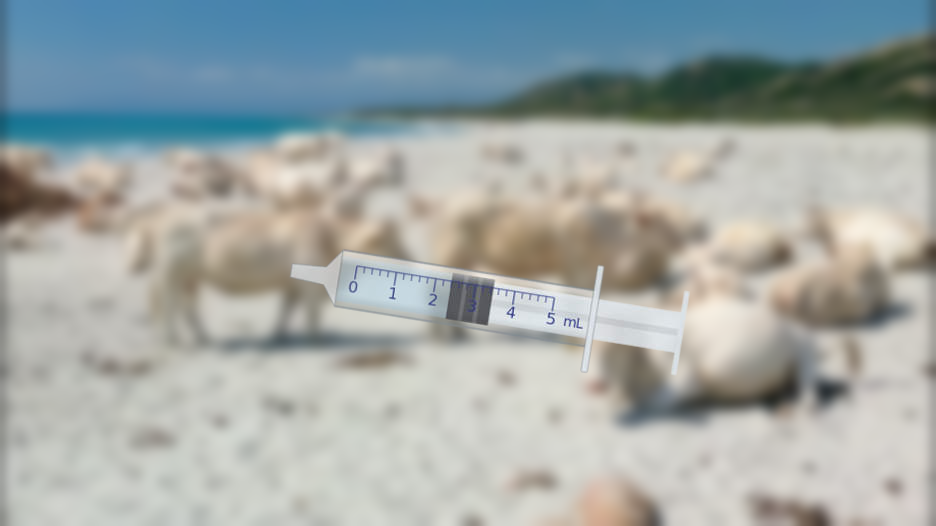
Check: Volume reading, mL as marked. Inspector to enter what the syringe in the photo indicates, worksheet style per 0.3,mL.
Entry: 2.4,mL
